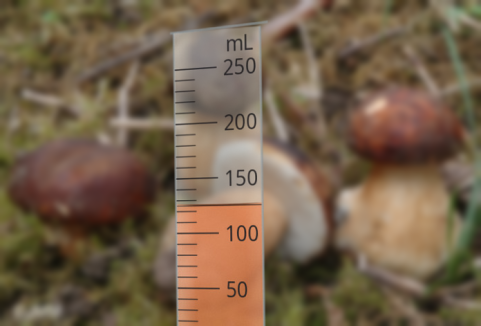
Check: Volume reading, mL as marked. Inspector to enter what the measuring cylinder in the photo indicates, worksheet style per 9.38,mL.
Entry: 125,mL
